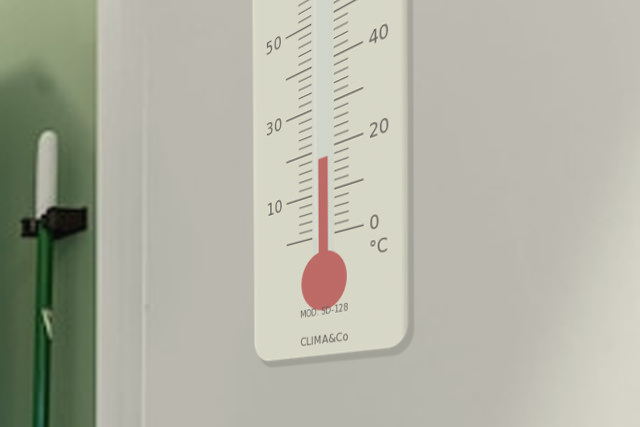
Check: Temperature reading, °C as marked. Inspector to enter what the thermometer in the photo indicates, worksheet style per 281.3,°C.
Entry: 18,°C
